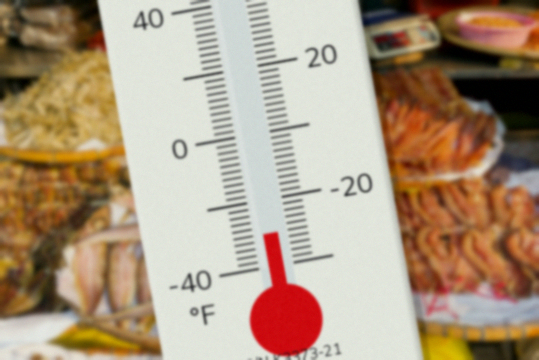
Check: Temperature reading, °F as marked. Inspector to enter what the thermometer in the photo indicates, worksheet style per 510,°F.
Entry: -30,°F
